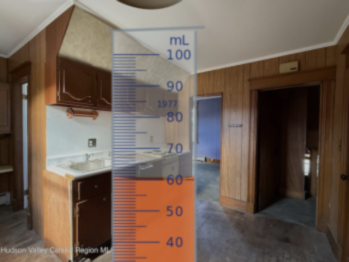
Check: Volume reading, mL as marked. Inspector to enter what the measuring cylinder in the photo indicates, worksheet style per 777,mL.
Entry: 60,mL
